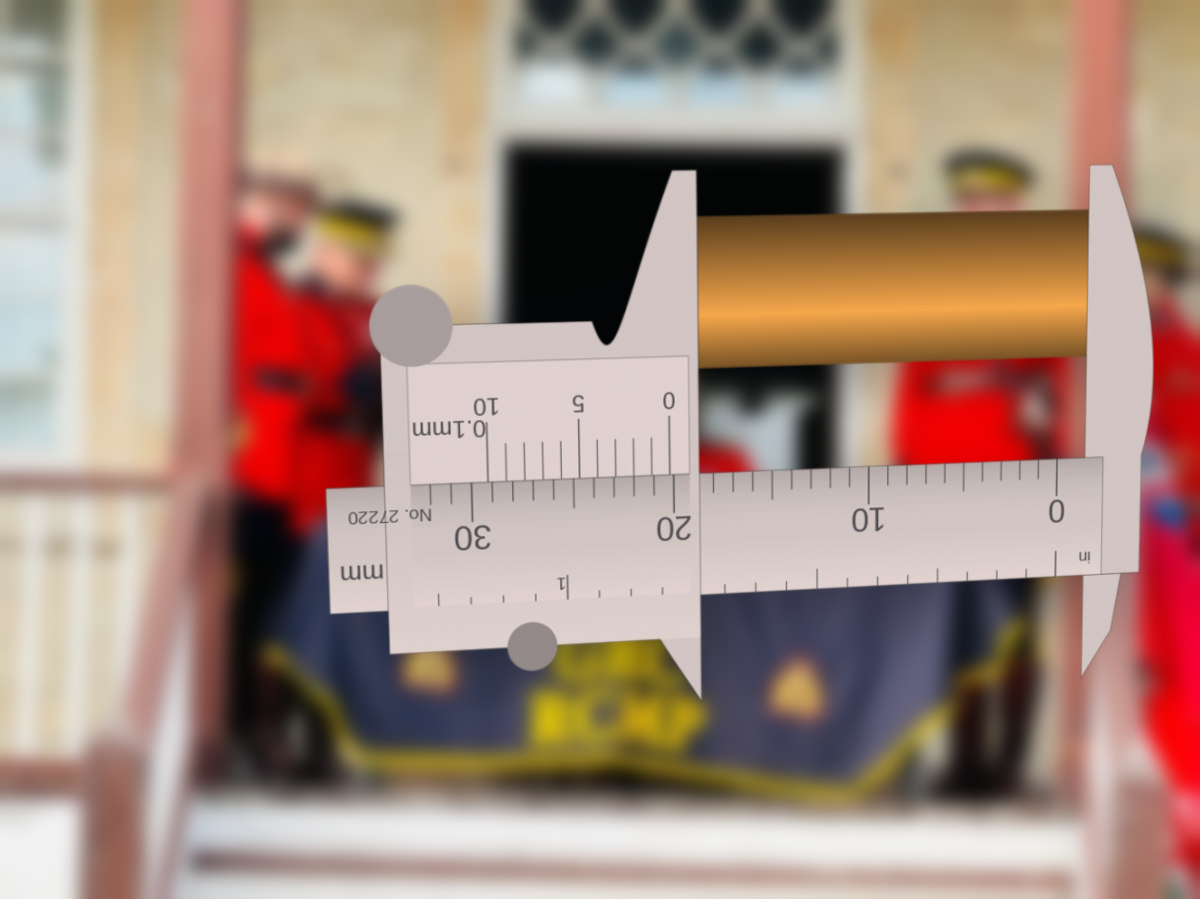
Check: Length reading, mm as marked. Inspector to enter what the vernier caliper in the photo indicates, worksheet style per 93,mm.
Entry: 20.2,mm
